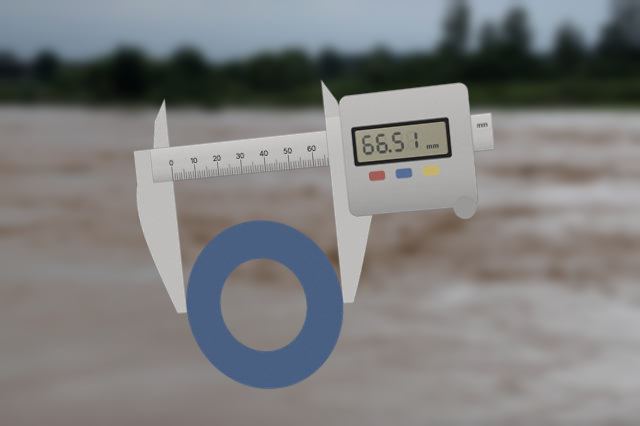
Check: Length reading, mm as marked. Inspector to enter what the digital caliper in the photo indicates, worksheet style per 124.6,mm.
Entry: 66.51,mm
